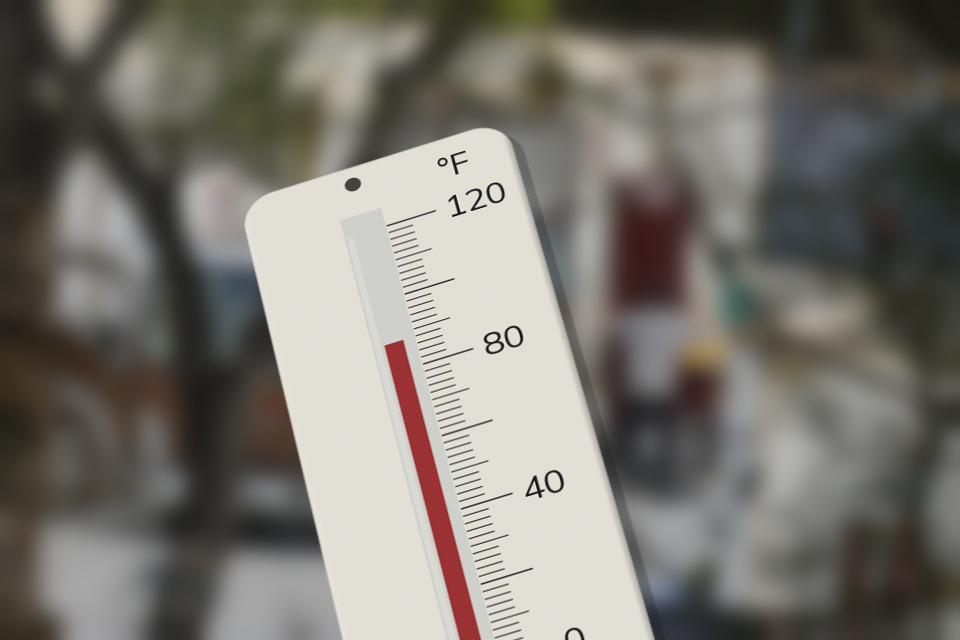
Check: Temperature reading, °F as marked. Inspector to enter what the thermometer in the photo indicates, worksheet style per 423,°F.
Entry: 88,°F
